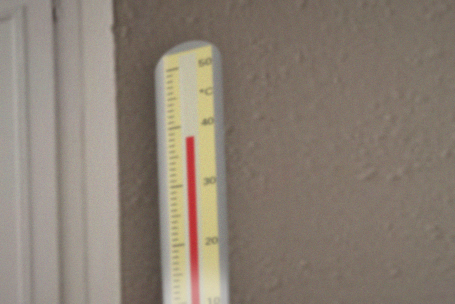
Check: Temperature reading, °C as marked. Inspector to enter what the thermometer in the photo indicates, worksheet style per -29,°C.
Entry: 38,°C
